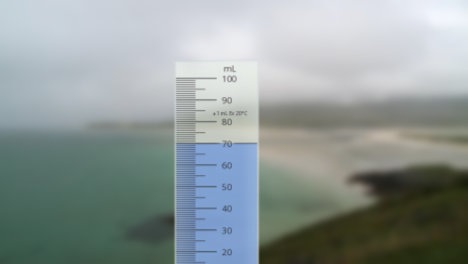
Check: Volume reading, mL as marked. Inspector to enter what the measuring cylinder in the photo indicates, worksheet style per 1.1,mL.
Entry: 70,mL
